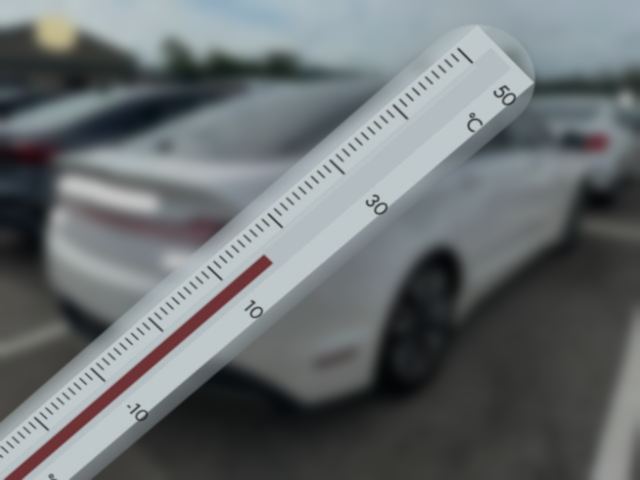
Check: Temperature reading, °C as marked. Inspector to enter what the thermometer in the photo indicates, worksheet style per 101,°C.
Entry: 16,°C
